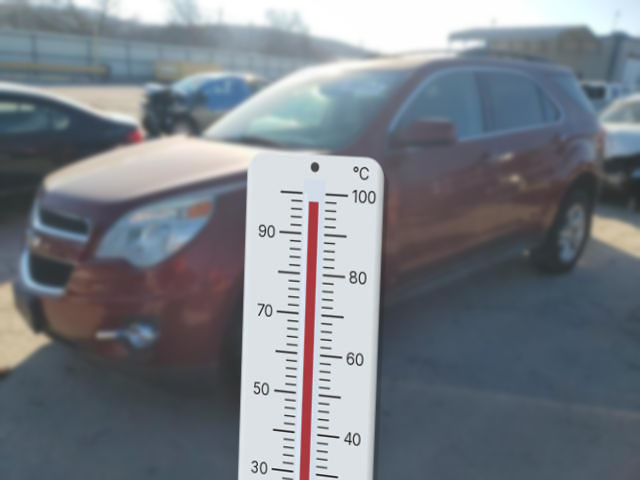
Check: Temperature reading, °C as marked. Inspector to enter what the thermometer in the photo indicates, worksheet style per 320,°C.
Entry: 98,°C
